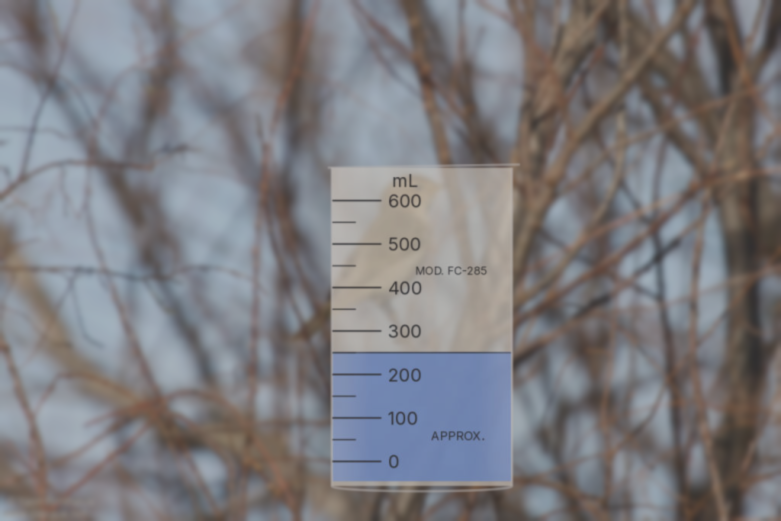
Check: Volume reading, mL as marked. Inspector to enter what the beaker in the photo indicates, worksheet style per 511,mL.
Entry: 250,mL
